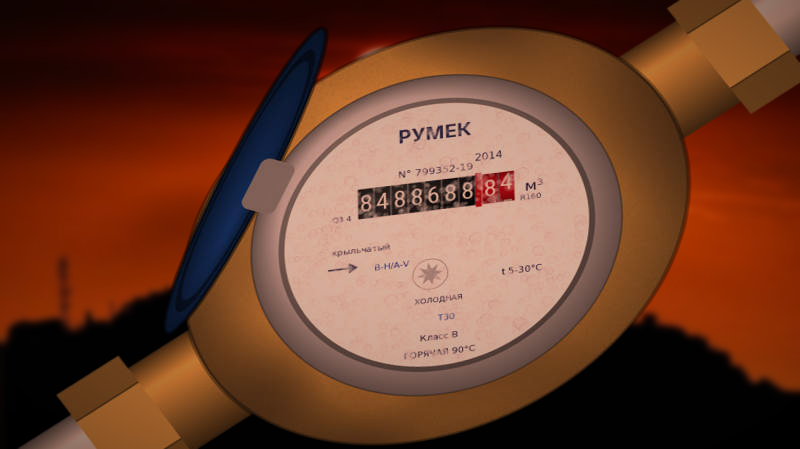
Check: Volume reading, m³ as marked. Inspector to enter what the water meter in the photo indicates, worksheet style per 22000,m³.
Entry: 8488688.84,m³
